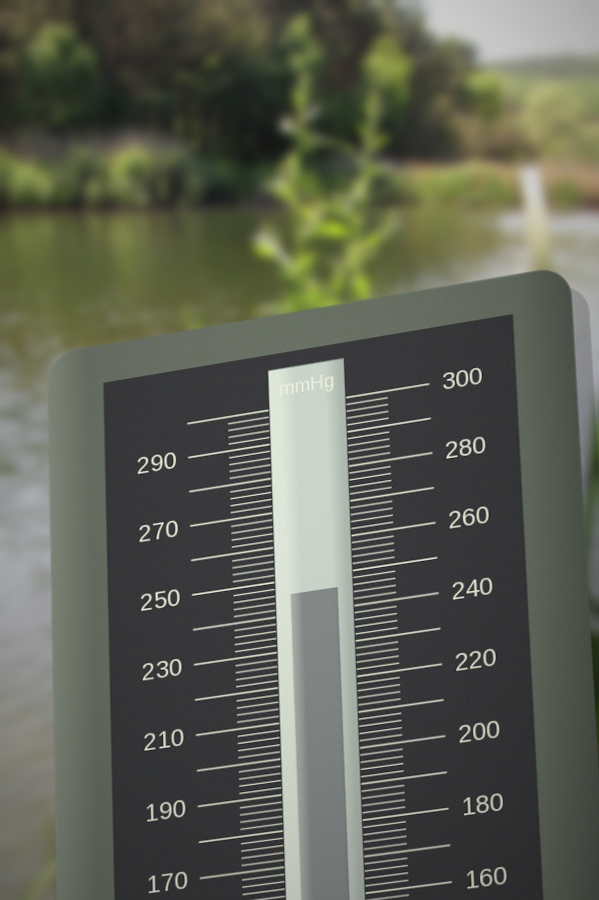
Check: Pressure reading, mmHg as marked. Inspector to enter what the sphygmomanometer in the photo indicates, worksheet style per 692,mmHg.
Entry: 246,mmHg
